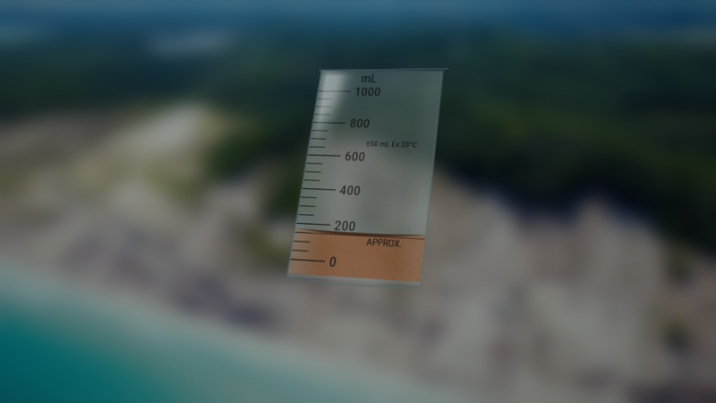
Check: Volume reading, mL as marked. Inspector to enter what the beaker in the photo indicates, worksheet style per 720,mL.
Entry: 150,mL
